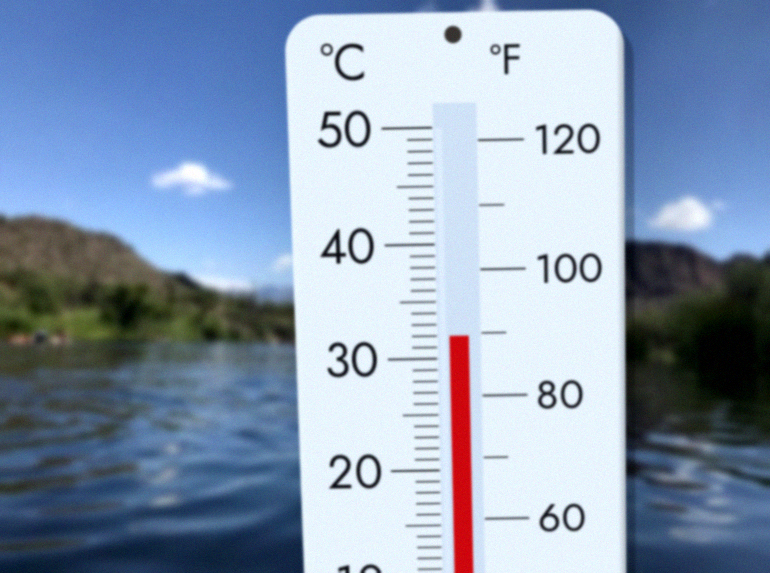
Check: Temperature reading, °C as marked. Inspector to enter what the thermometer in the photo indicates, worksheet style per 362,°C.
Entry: 32,°C
